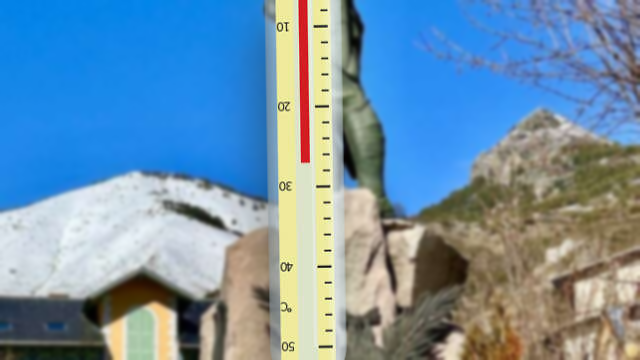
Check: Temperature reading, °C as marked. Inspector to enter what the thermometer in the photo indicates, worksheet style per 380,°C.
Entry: 27,°C
